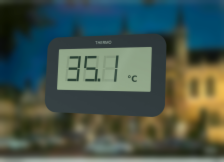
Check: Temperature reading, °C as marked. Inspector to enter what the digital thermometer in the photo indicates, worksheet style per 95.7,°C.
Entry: 35.1,°C
